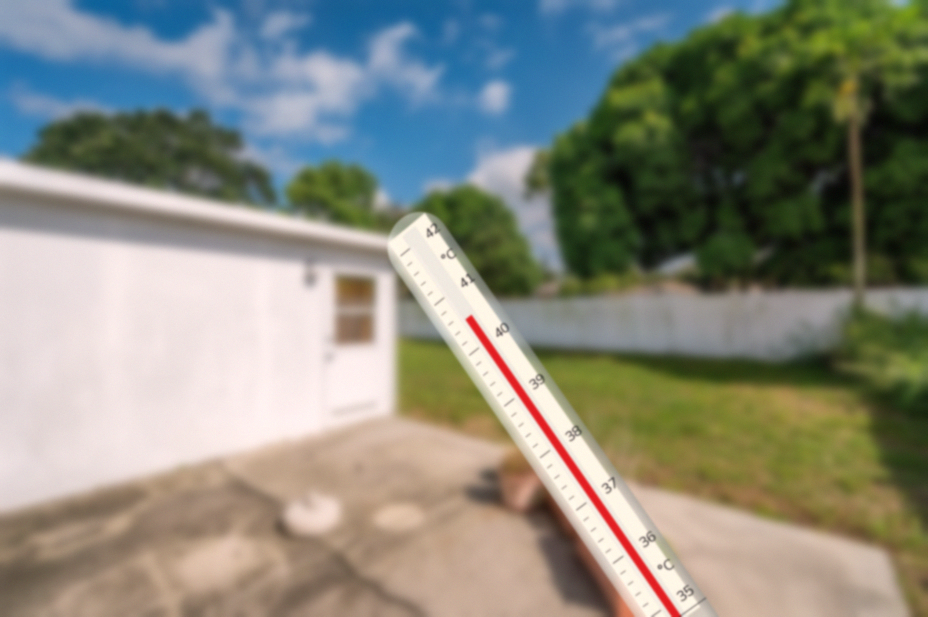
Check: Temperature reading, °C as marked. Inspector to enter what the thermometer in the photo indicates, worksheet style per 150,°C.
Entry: 40.5,°C
